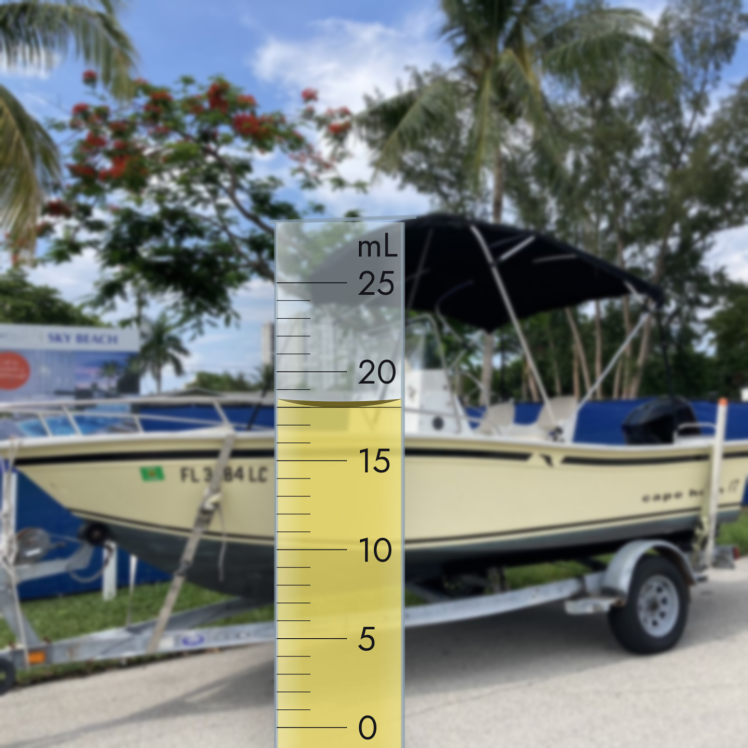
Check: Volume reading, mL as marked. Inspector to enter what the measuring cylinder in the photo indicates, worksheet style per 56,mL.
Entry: 18,mL
